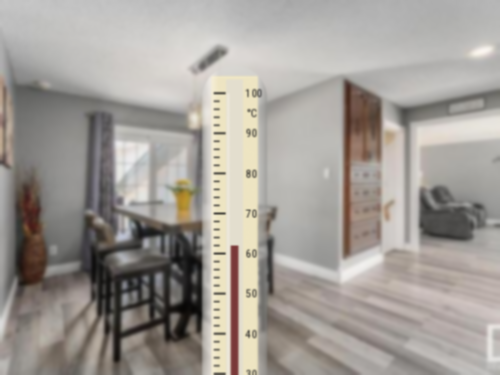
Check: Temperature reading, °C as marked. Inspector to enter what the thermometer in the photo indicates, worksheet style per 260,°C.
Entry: 62,°C
